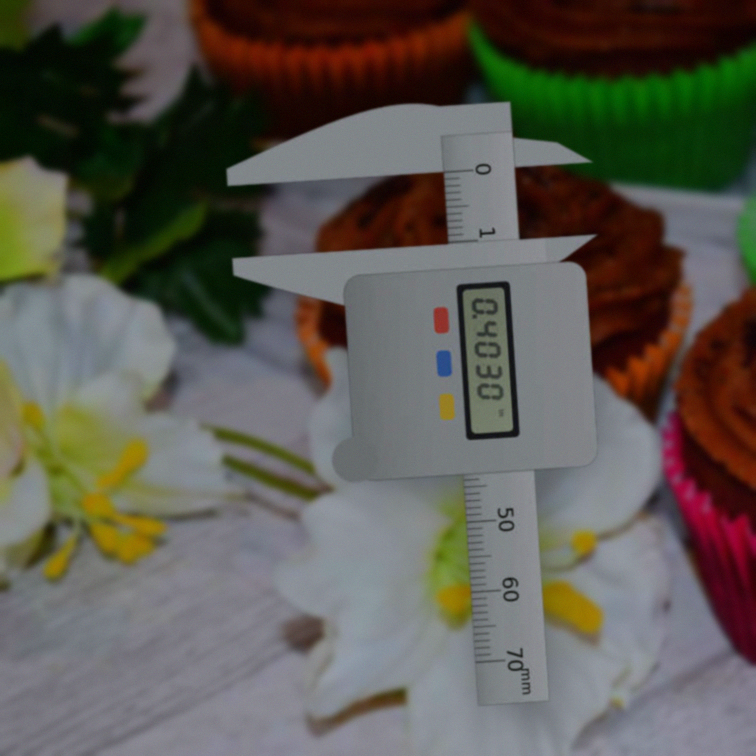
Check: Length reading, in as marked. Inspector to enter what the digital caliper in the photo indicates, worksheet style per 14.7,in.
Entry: 0.4030,in
